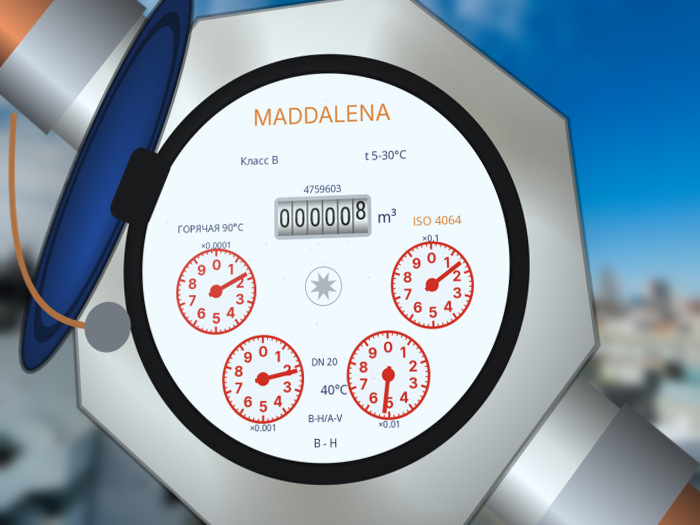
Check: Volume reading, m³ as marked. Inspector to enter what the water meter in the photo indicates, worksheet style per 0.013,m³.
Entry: 8.1521,m³
